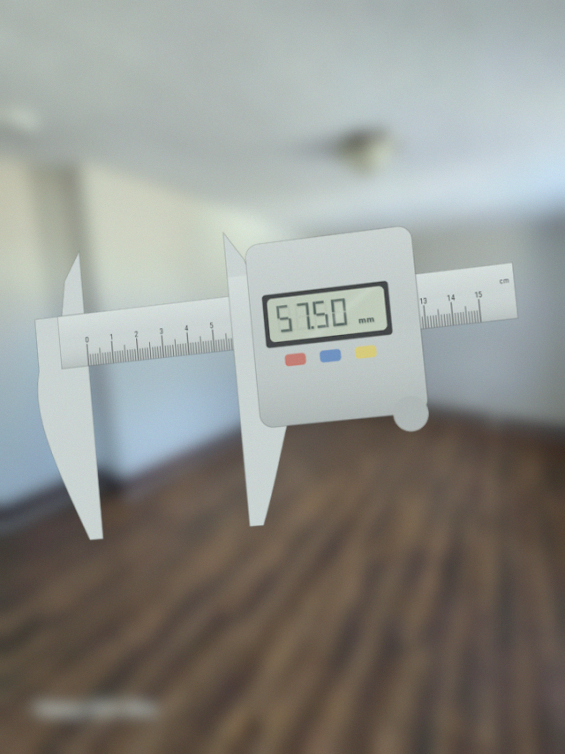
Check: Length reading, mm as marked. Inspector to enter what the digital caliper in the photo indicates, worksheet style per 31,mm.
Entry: 57.50,mm
